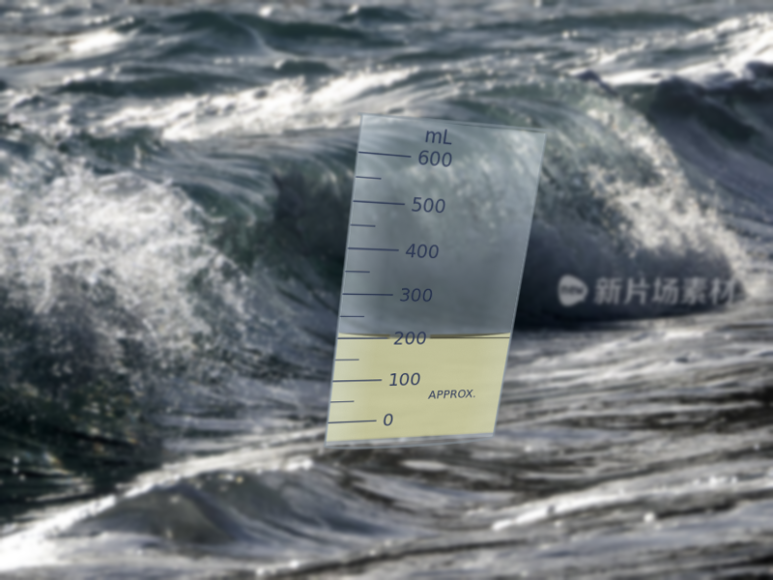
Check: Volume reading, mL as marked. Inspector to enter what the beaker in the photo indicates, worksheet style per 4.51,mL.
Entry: 200,mL
